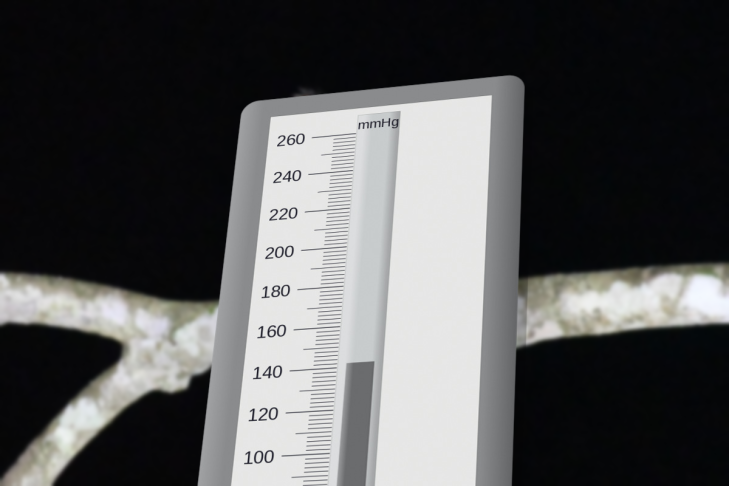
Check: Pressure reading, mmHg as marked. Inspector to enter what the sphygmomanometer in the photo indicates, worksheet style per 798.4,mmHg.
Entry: 142,mmHg
